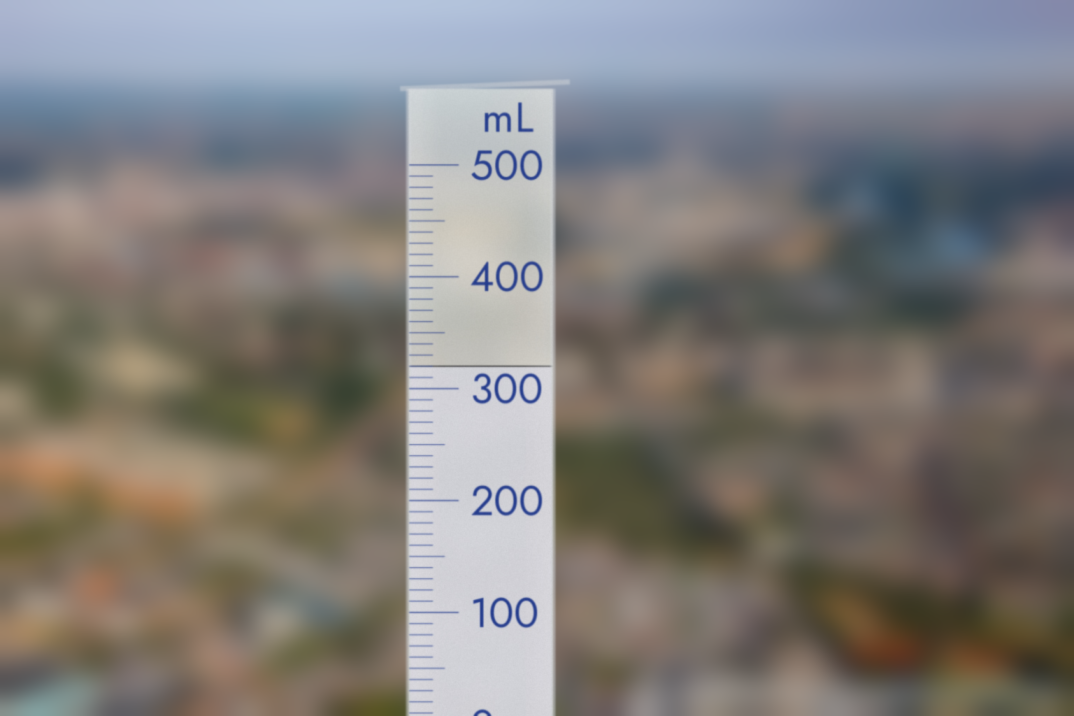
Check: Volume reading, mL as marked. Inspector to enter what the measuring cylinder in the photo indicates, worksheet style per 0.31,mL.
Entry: 320,mL
